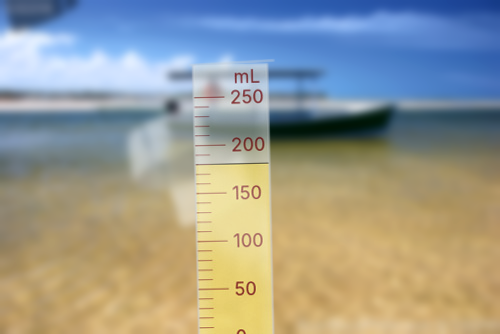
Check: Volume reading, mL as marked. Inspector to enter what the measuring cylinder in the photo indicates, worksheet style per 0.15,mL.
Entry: 180,mL
